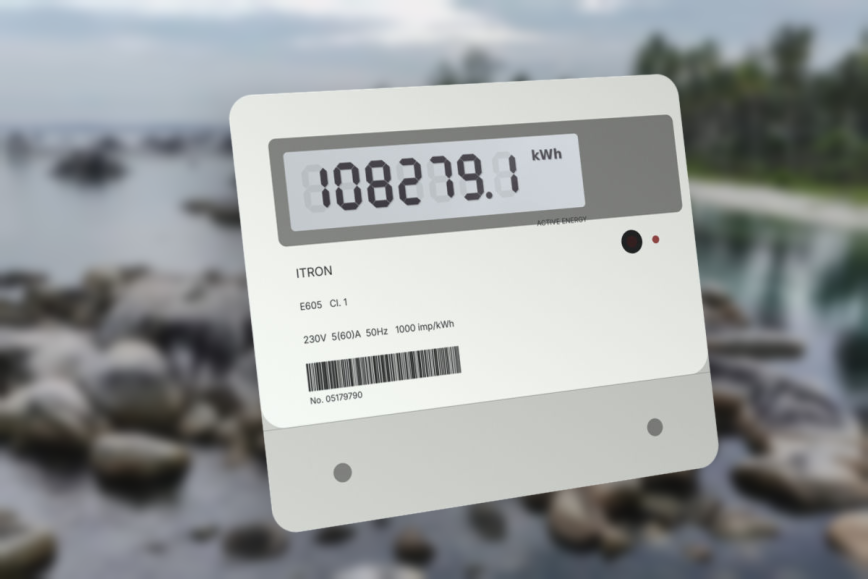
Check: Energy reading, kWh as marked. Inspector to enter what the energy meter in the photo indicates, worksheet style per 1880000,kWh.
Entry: 108279.1,kWh
